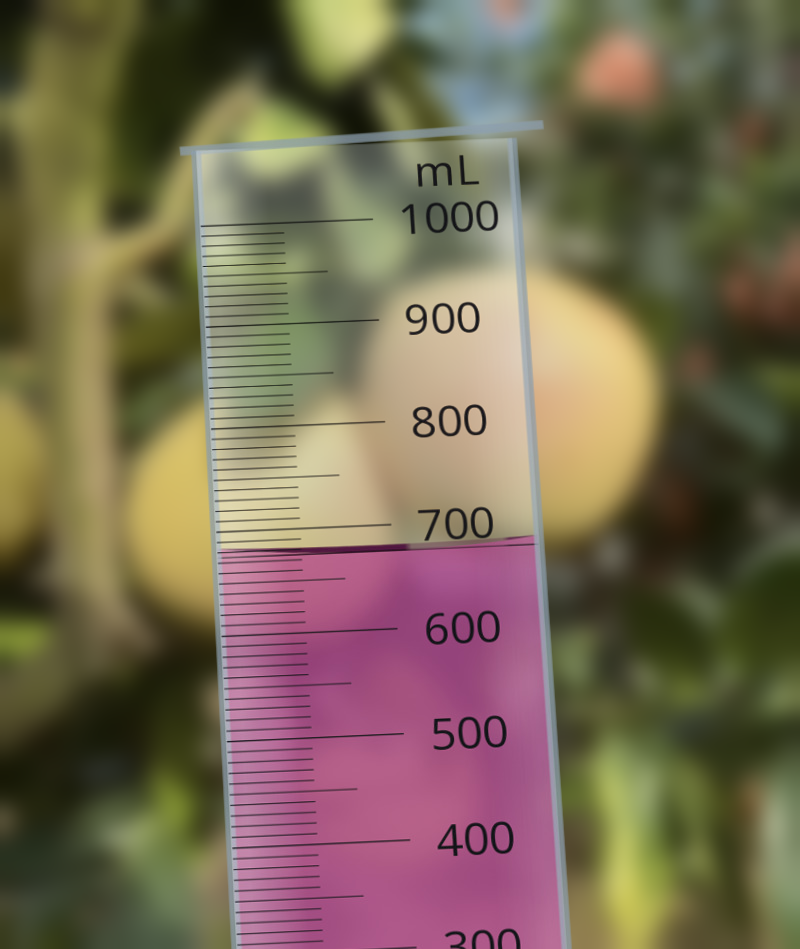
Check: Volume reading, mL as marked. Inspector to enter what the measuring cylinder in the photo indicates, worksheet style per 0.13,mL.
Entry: 675,mL
